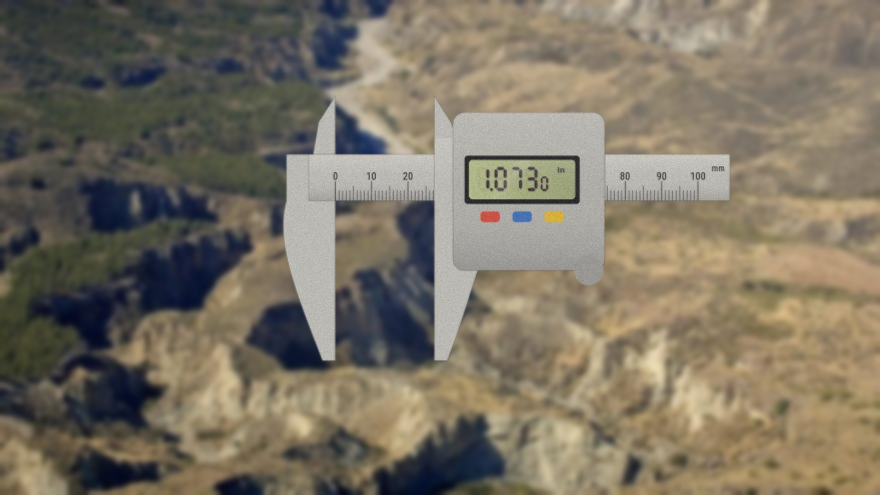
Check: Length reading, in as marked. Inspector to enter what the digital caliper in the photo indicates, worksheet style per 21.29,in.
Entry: 1.0730,in
